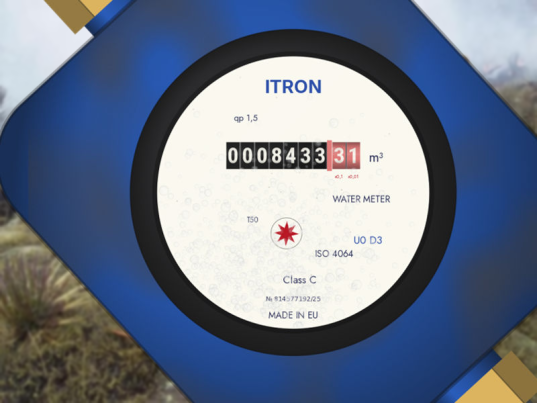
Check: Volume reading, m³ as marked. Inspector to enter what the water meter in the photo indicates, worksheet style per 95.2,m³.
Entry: 8433.31,m³
